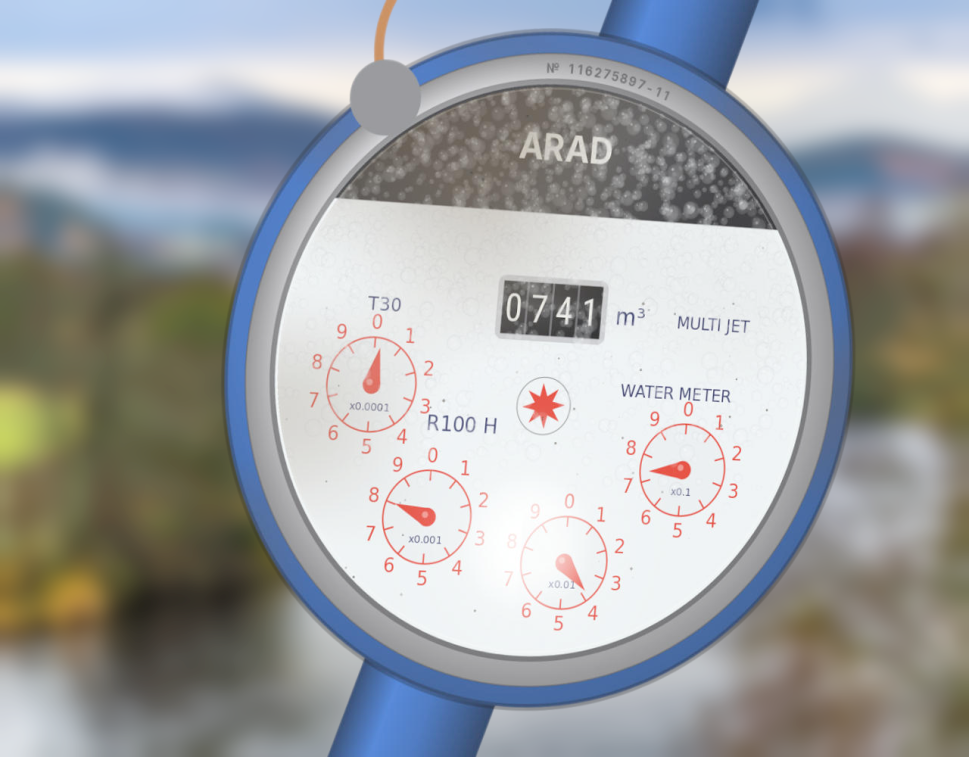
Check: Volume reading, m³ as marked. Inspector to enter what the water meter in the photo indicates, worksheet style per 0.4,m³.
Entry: 741.7380,m³
